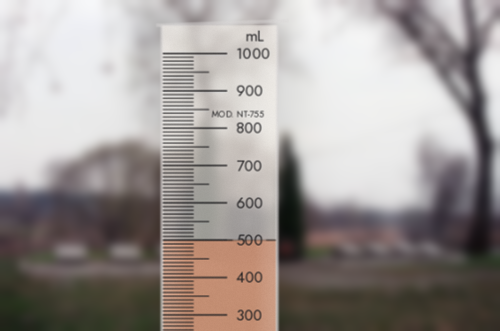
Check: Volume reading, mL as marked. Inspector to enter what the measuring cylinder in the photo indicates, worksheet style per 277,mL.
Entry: 500,mL
